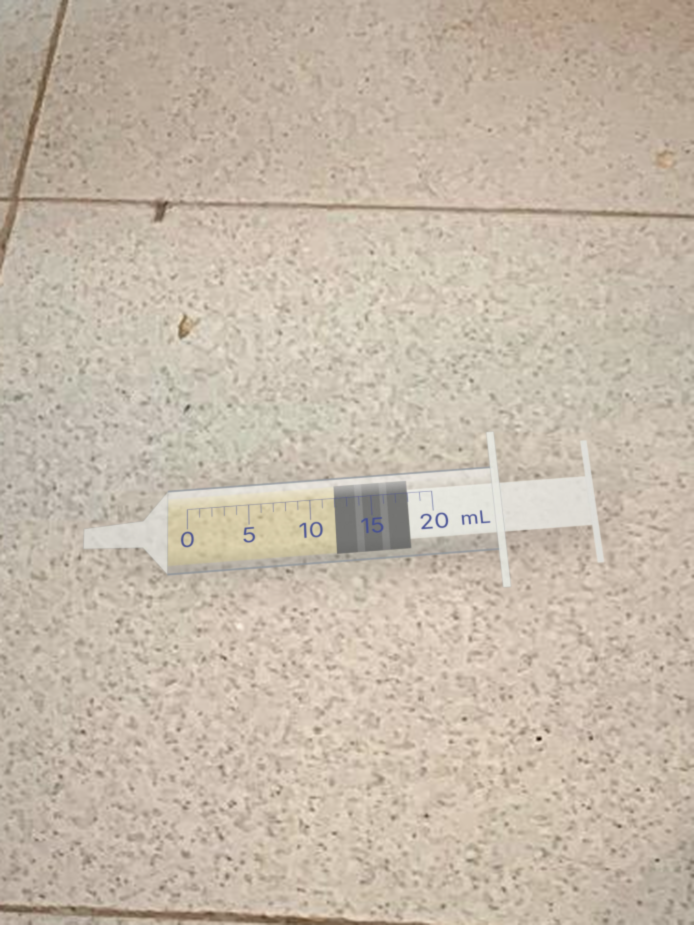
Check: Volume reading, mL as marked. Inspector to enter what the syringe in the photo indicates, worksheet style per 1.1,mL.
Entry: 12,mL
